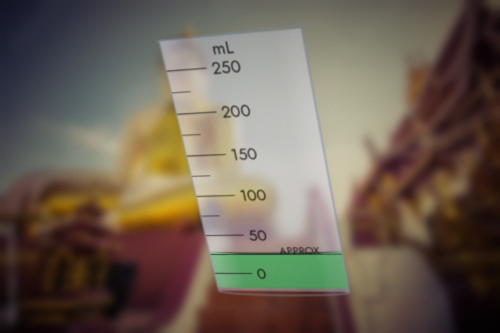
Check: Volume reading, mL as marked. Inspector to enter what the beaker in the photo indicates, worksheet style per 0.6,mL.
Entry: 25,mL
